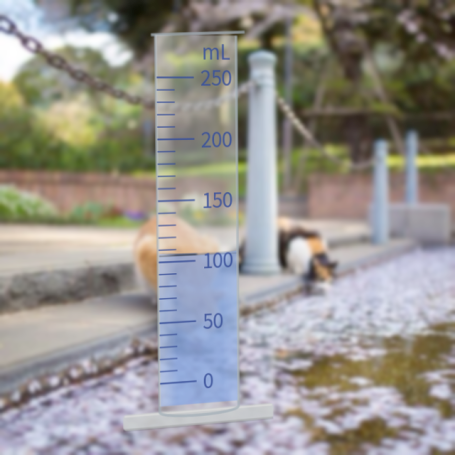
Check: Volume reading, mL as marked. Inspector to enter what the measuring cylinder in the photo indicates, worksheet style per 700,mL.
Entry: 105,mL
